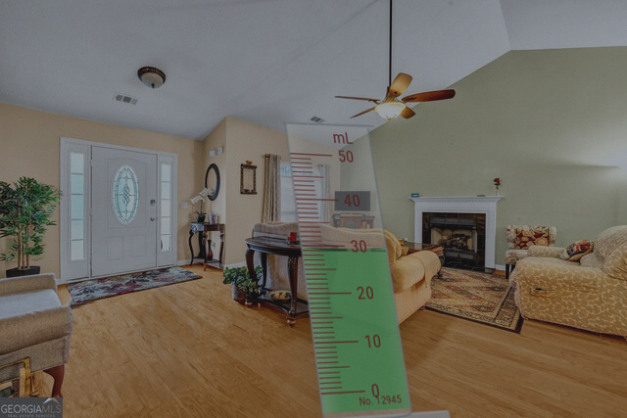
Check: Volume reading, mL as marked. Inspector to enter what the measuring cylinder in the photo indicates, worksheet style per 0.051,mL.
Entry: 29,mL
